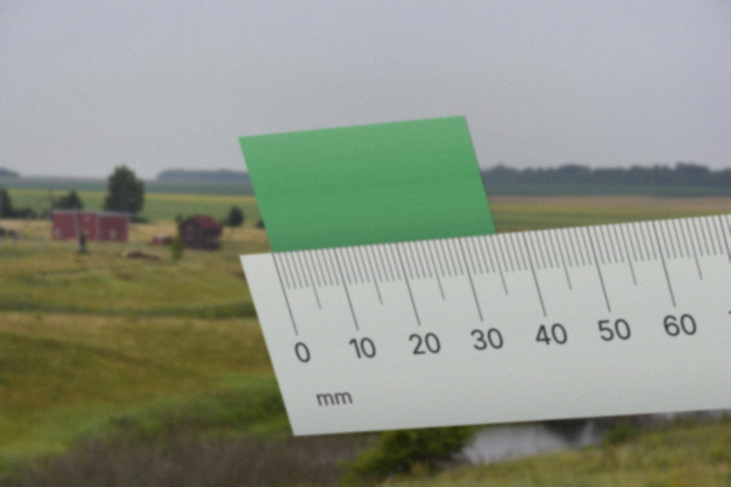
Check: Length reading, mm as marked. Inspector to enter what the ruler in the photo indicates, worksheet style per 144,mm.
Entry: 36,mm
